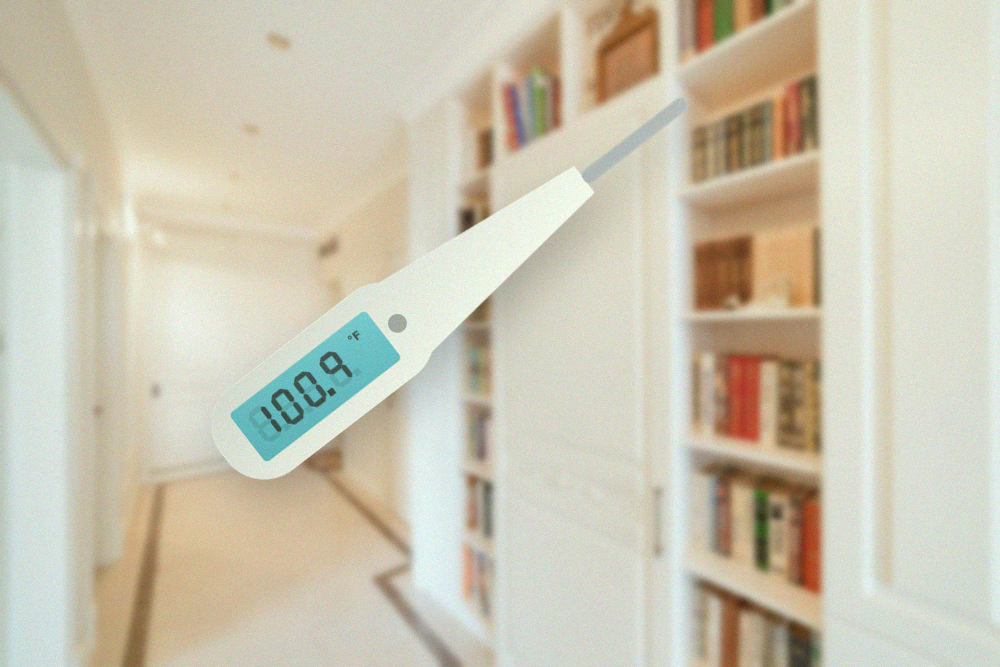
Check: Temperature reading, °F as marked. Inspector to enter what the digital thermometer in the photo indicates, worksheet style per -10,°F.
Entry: 100.9,°F
